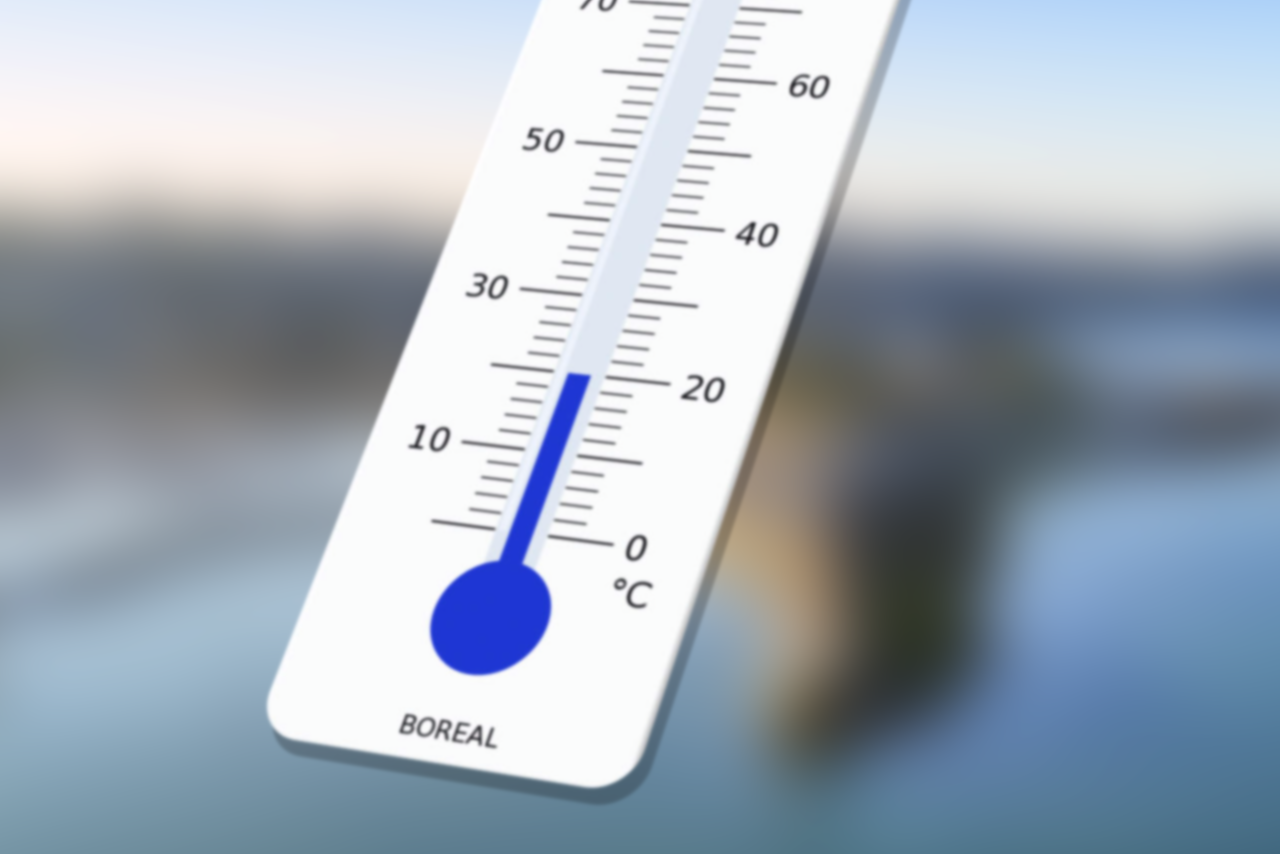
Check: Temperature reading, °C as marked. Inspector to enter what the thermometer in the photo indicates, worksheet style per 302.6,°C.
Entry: 20,°C
